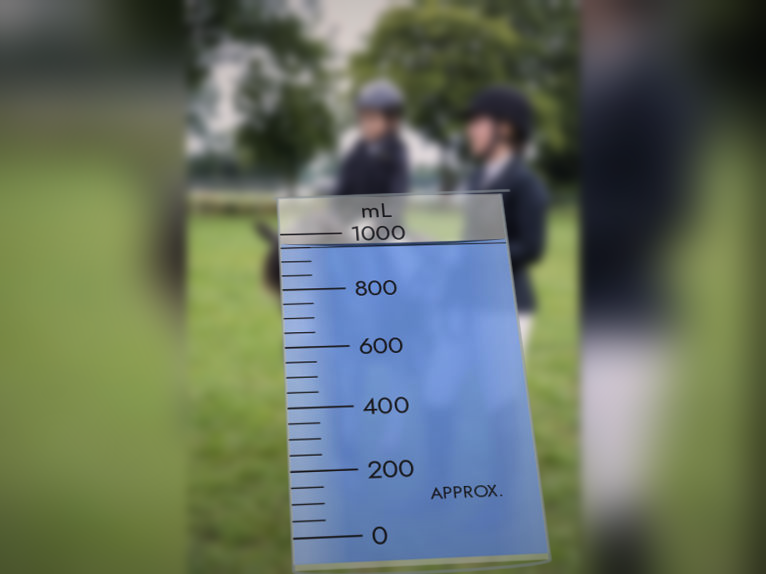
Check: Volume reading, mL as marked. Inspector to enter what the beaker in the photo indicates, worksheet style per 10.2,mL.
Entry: 950,mL
